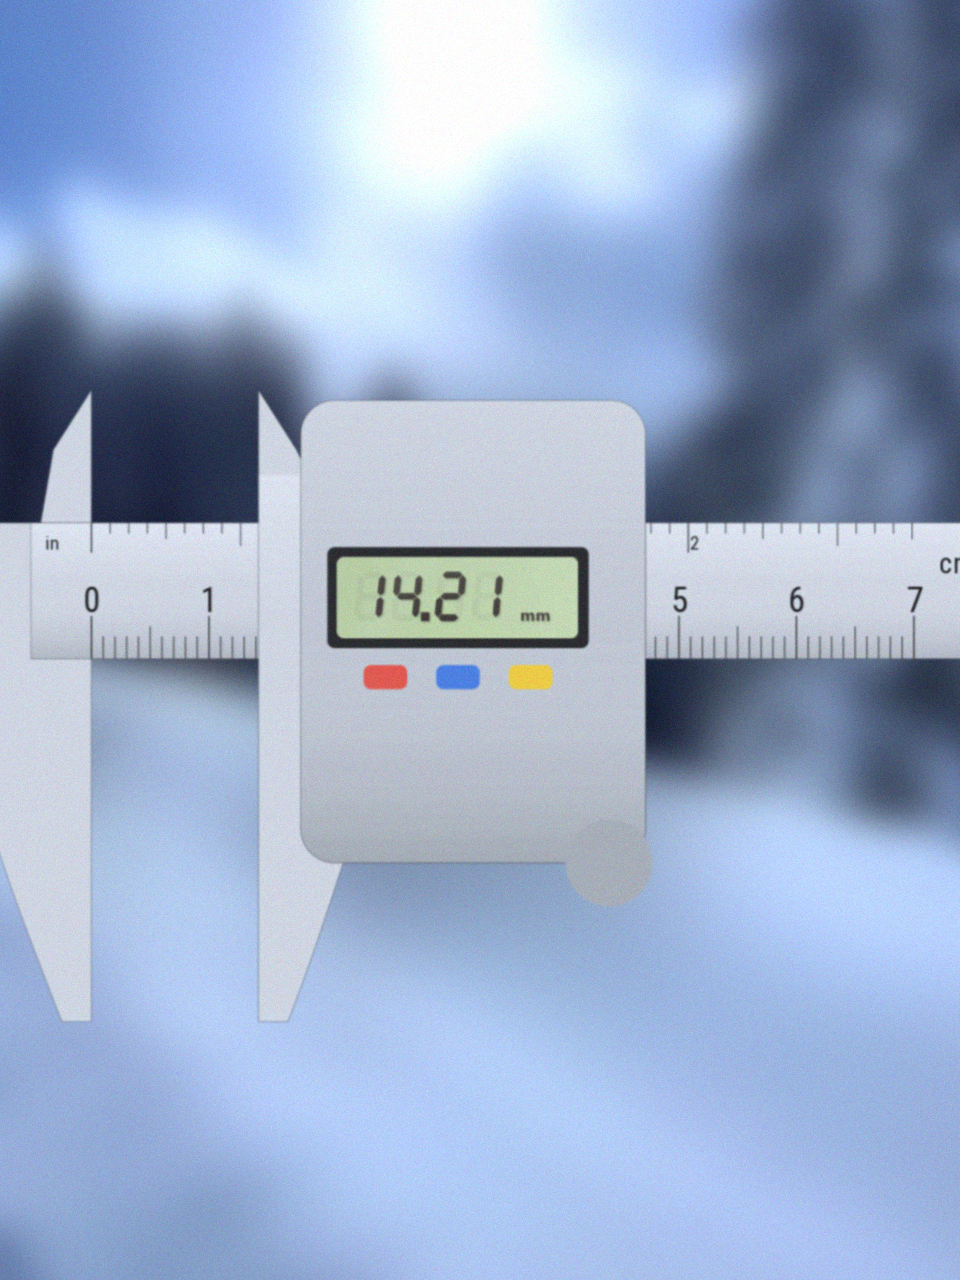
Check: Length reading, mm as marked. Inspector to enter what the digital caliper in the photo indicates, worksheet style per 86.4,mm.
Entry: 14.21,mm
